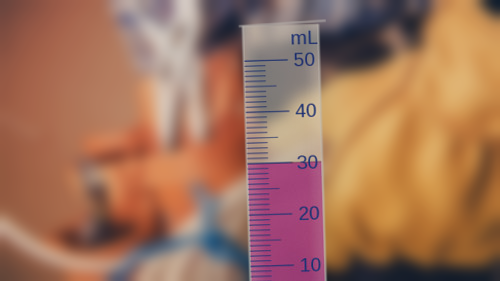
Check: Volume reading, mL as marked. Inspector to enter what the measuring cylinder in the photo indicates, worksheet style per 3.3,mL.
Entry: 30,mL
